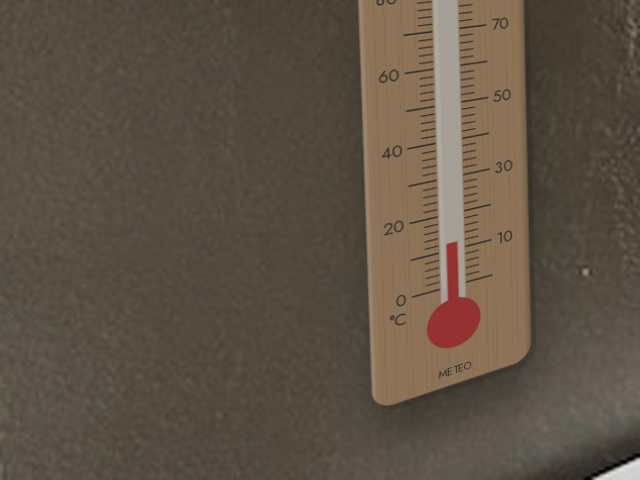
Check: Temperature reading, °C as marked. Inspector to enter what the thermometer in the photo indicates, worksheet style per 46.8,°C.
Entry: 12,°C
